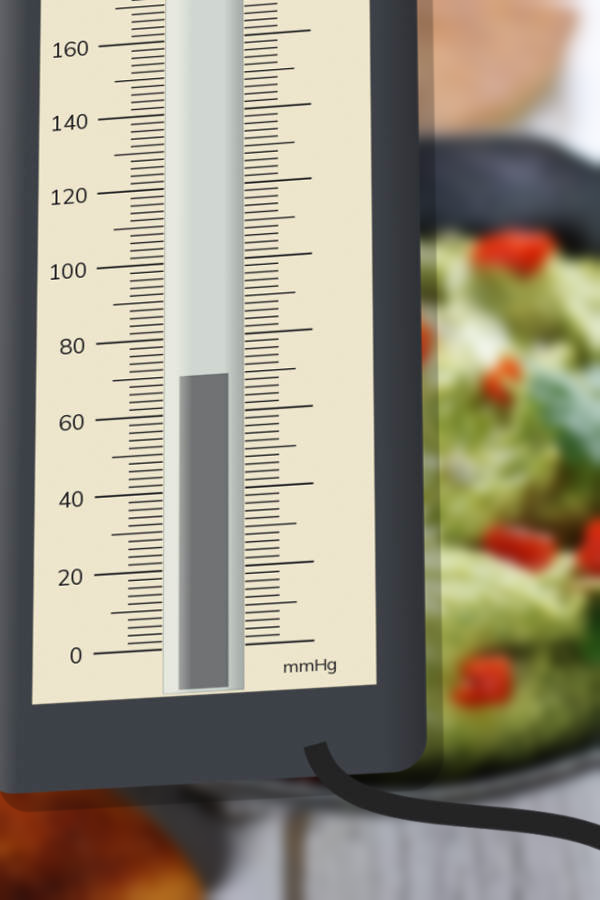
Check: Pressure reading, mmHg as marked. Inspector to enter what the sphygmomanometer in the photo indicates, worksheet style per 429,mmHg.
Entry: 70,mmHg
